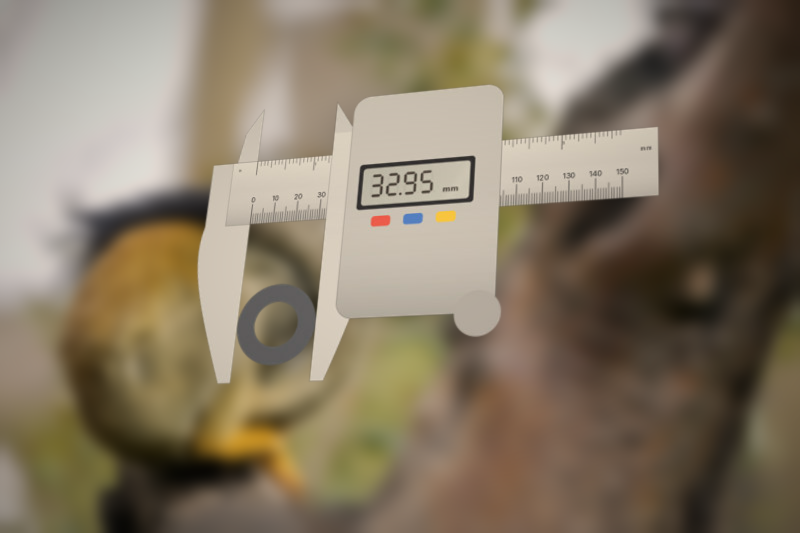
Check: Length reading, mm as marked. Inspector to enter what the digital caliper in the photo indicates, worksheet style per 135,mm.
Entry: 32.95,mm
